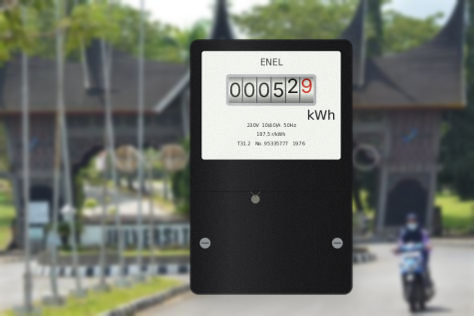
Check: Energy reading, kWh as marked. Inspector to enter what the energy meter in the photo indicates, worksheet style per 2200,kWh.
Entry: 52.9,kWh
